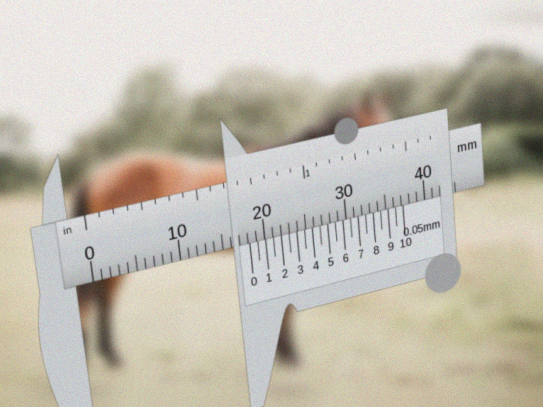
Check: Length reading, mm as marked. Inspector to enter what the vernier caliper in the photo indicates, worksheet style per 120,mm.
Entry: 18.2,mm
